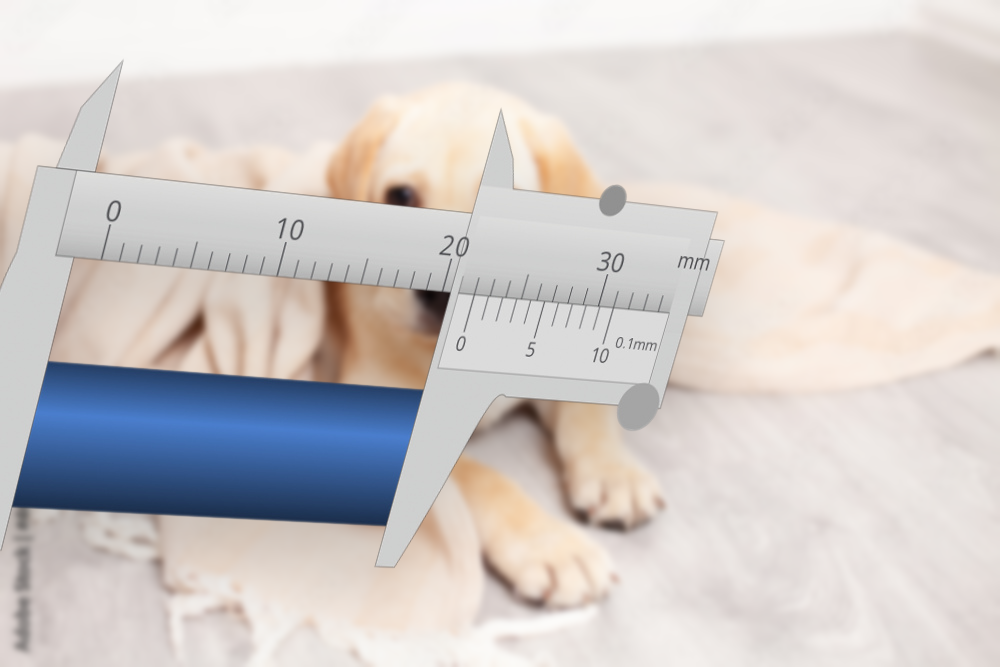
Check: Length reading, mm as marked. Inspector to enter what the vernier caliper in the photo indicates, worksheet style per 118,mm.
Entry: 22.0,mm
